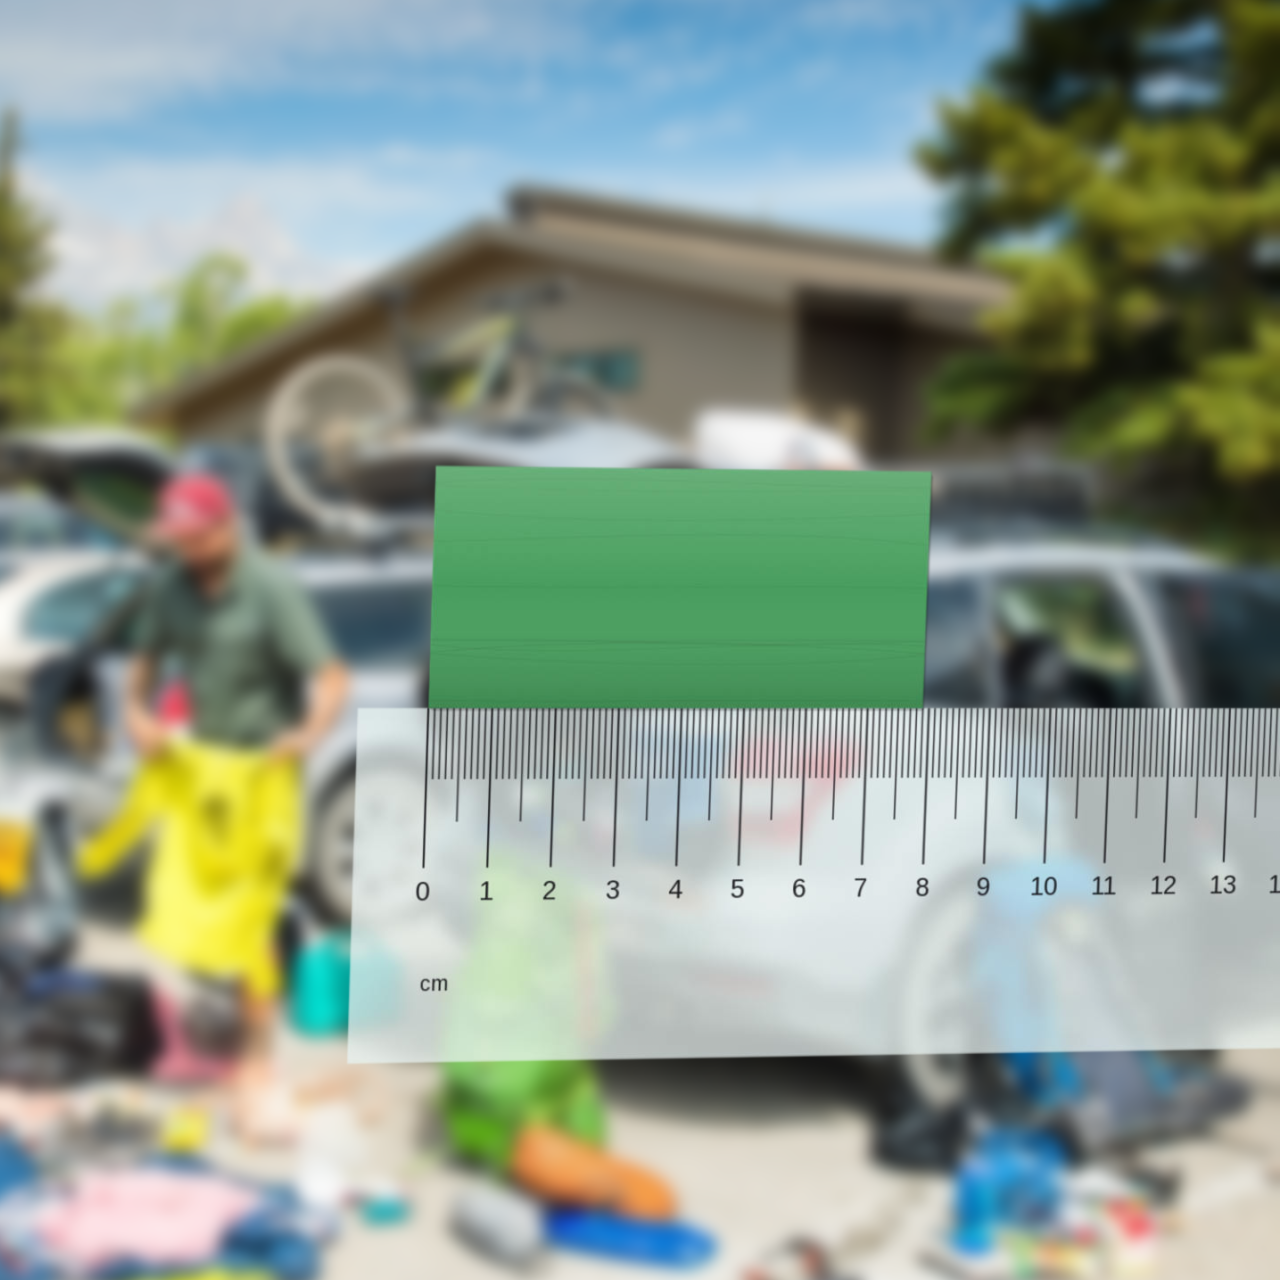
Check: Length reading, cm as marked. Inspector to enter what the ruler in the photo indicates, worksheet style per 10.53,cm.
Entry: 7.9,cm
